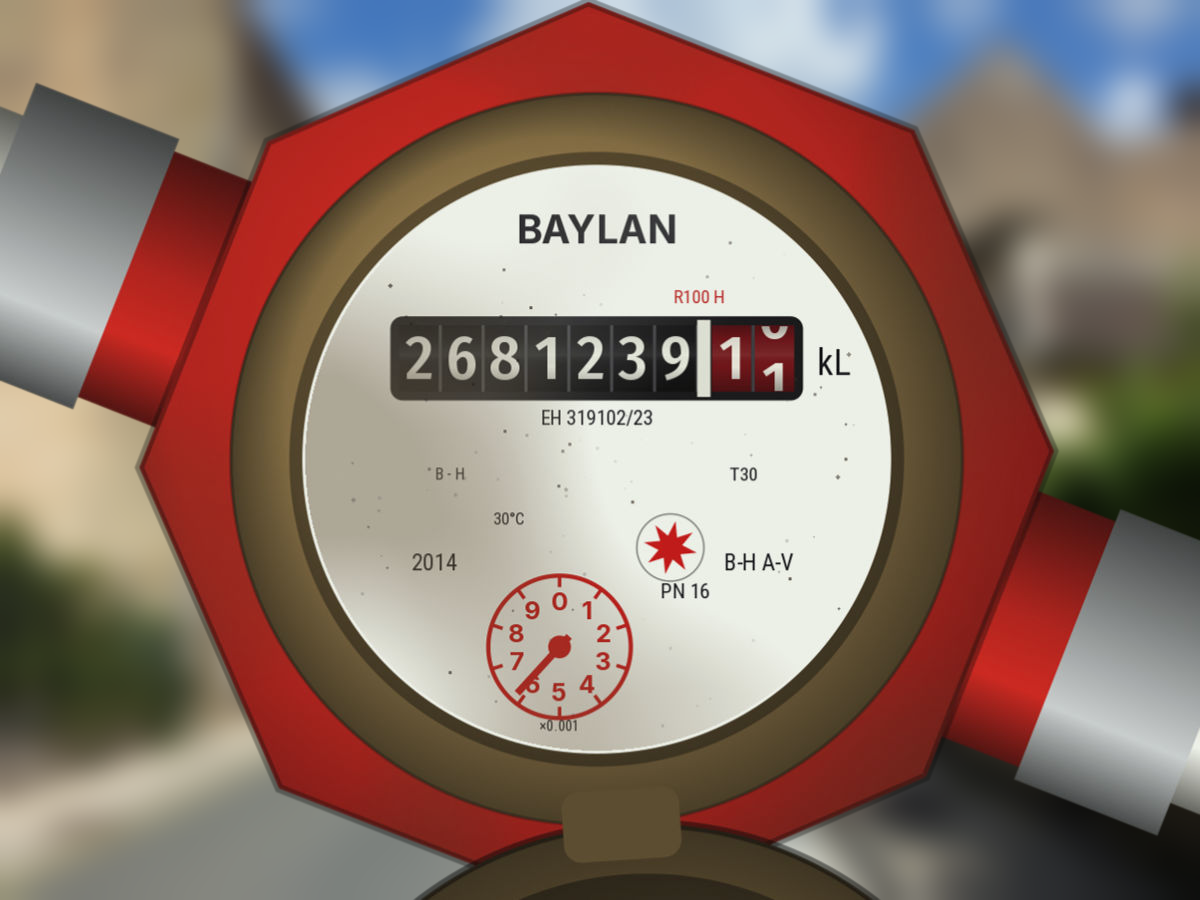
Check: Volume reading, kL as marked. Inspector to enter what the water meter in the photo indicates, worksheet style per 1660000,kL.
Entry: 2681239.106,kL
